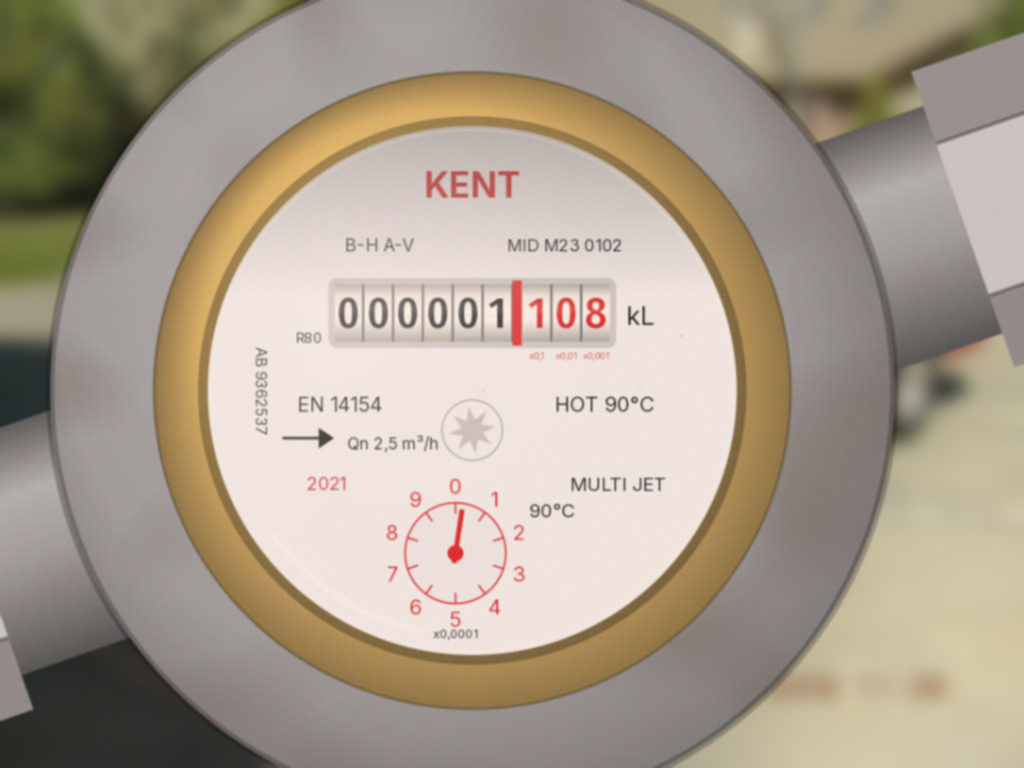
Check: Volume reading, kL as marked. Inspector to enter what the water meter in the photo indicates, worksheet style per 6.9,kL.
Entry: 1.1080,kL
